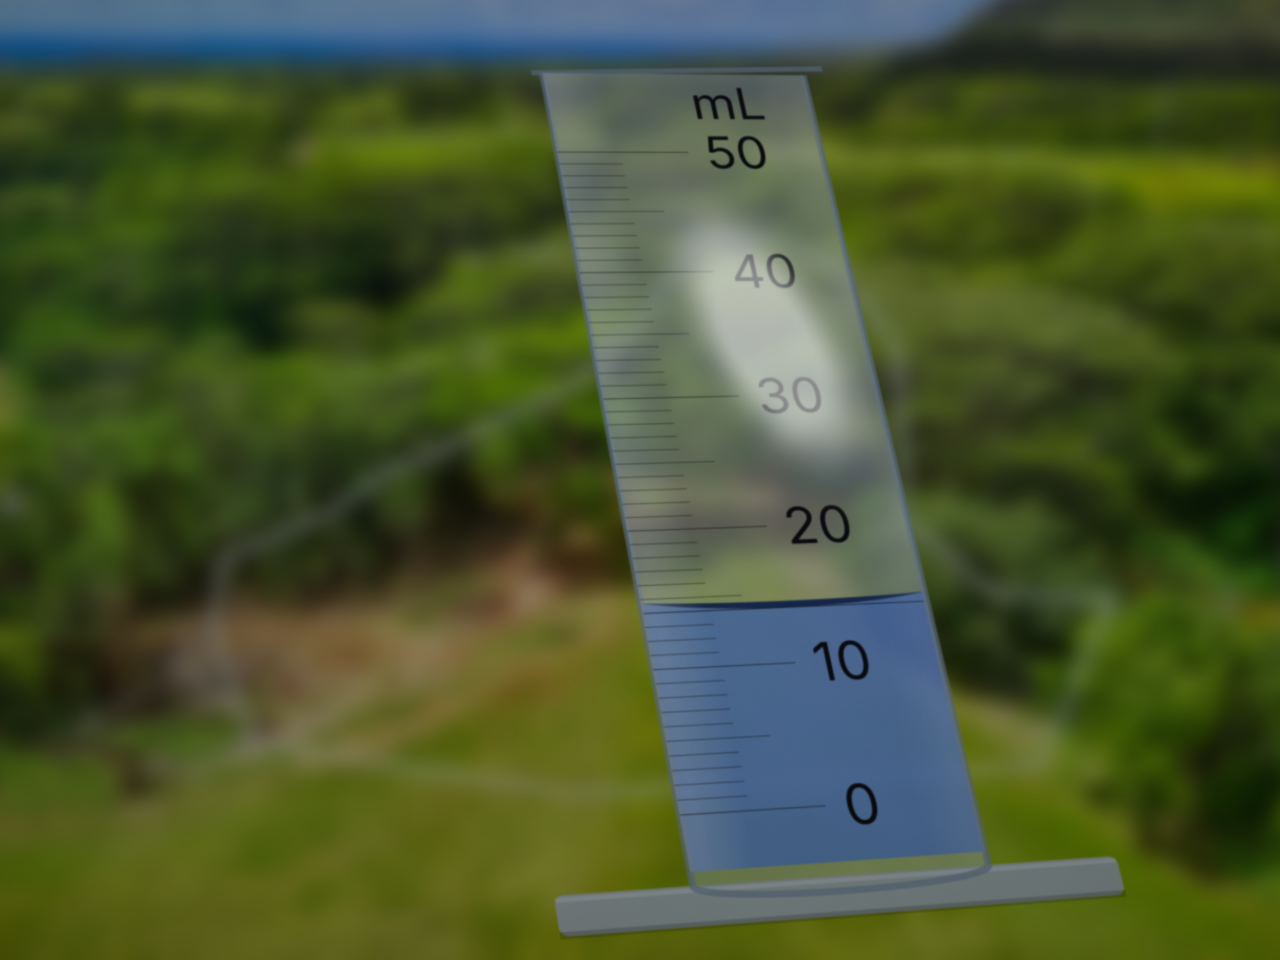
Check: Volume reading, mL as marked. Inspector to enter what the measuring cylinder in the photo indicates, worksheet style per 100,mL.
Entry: 14,mL
